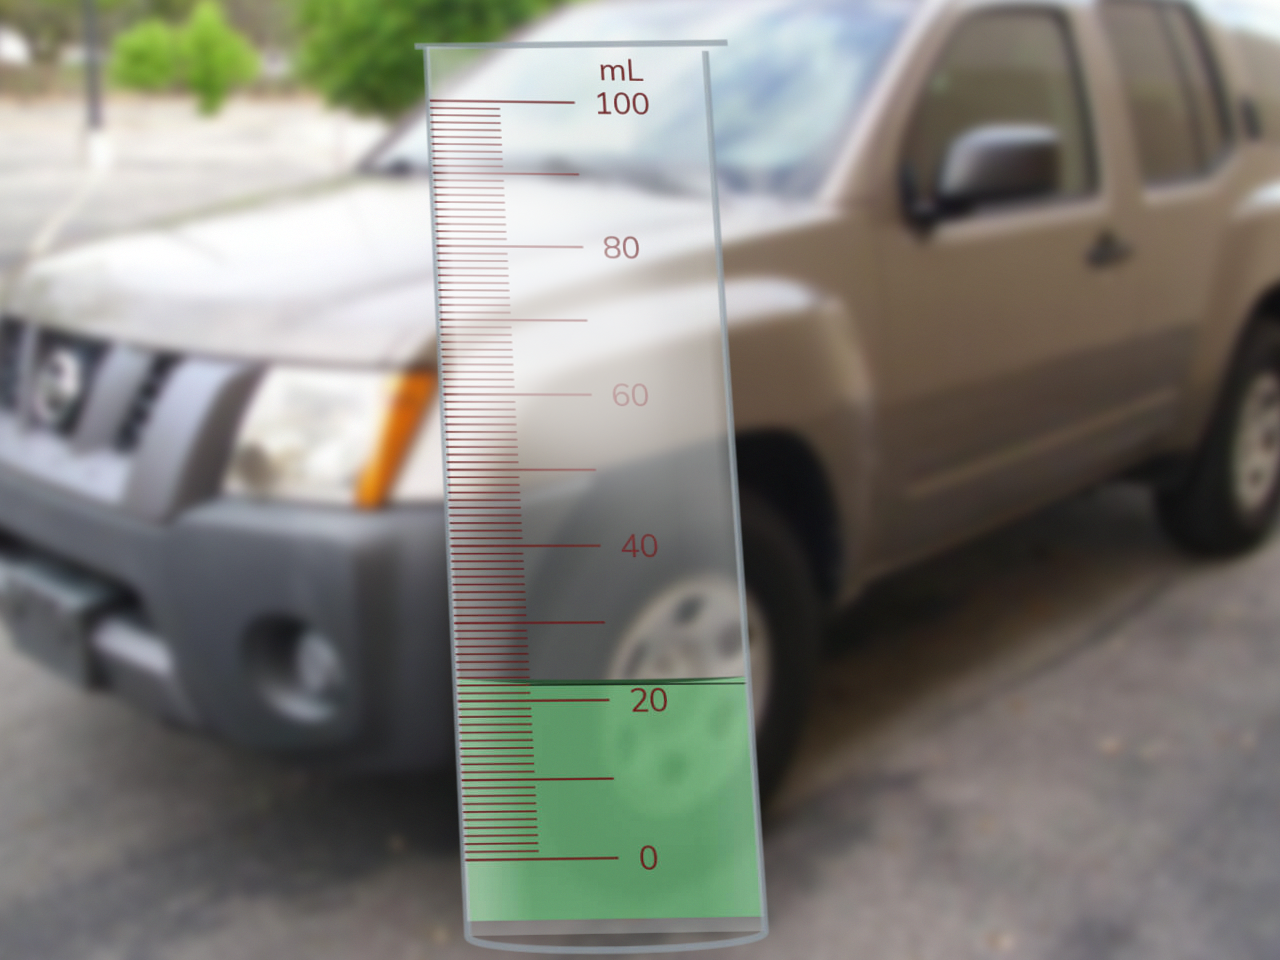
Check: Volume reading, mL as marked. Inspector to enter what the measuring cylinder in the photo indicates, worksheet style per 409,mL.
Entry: 22,mL
